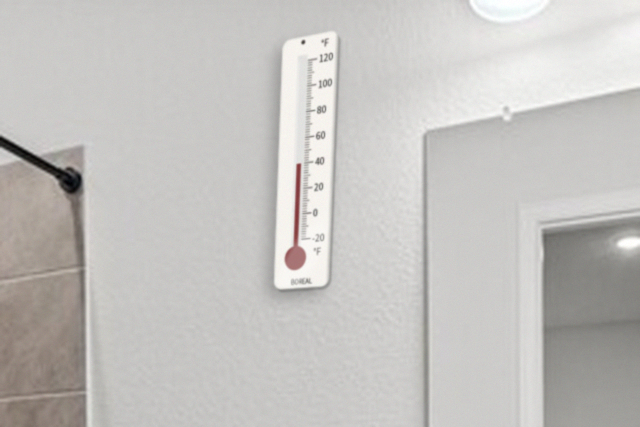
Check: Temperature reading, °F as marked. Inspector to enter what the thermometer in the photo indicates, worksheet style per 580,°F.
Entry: 40,°F
